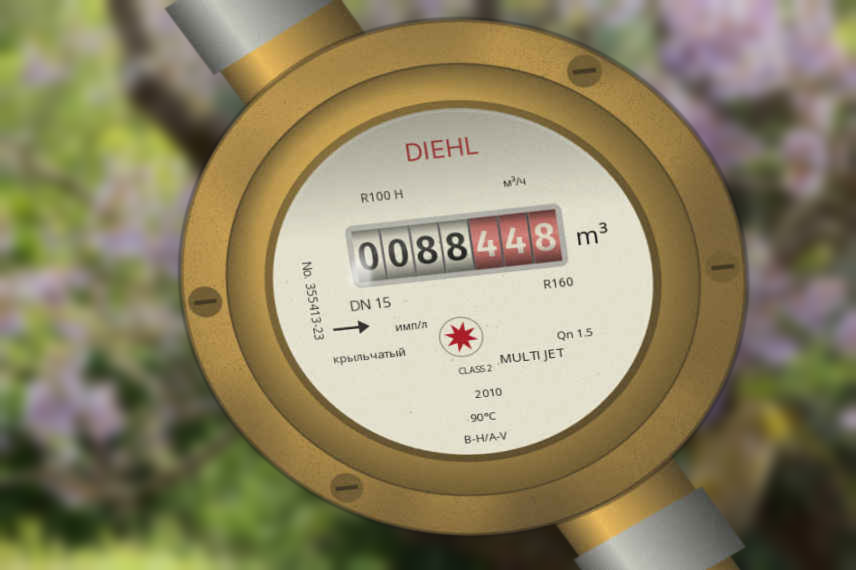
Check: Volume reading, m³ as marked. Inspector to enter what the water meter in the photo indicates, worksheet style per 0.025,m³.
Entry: 88.448,m³
